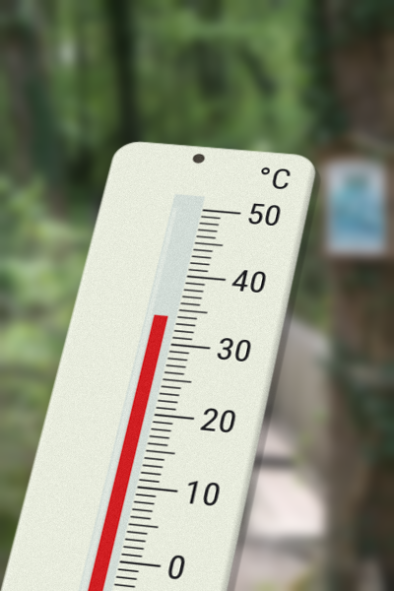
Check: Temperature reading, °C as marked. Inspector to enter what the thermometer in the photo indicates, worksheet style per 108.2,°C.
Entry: 34,°C
